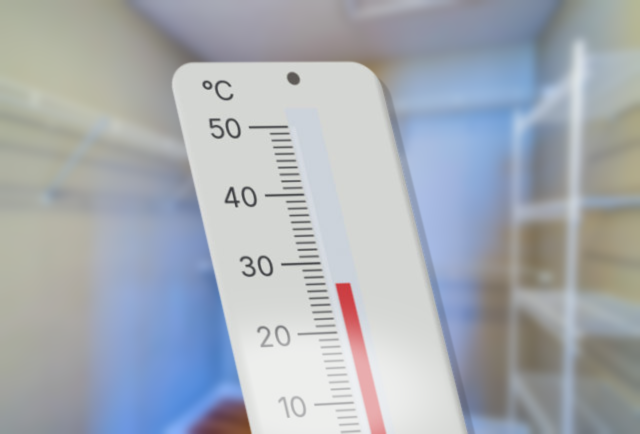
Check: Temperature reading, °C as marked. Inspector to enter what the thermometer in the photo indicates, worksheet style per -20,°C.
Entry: 27,°C
